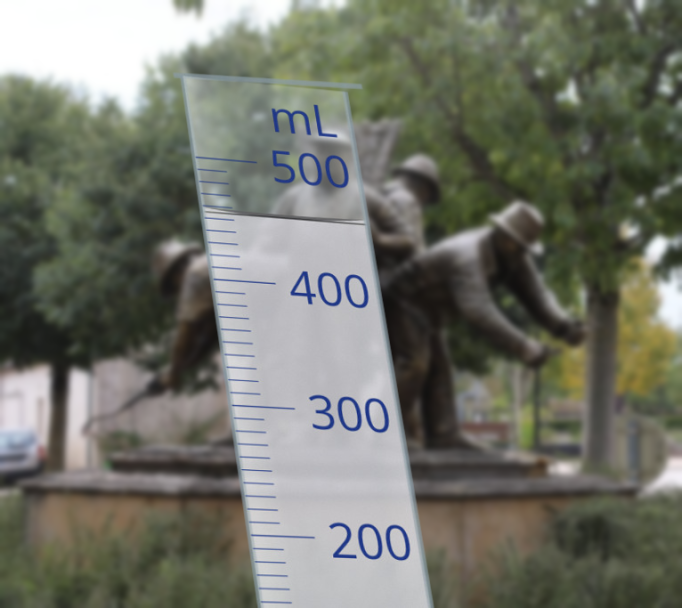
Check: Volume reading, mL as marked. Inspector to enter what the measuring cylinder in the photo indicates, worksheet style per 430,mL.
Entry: 455,mL
